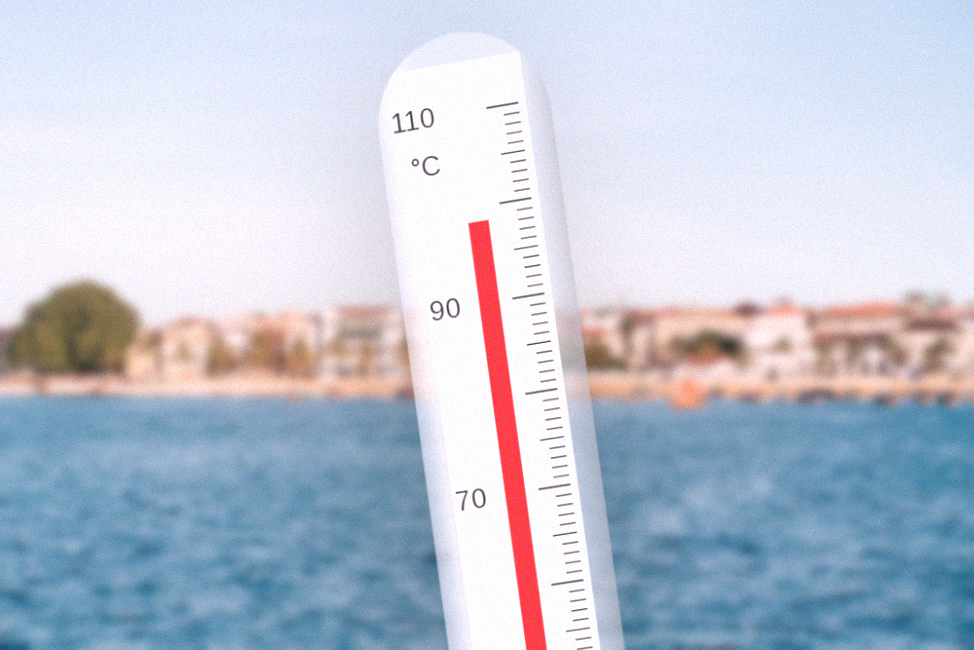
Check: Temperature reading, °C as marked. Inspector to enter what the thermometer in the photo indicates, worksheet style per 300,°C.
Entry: 98.5,°C
